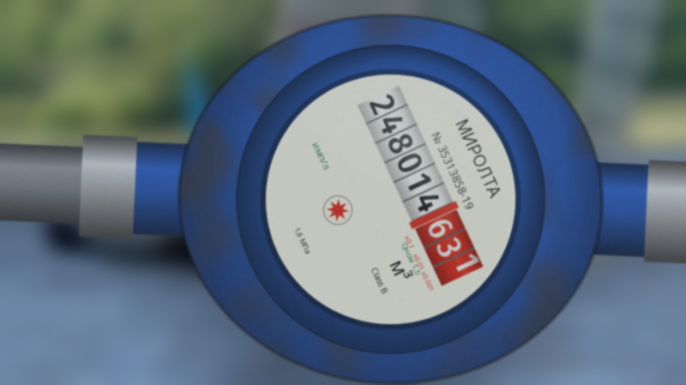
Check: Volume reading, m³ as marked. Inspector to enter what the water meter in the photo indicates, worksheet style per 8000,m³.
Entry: 248014.631,m³
